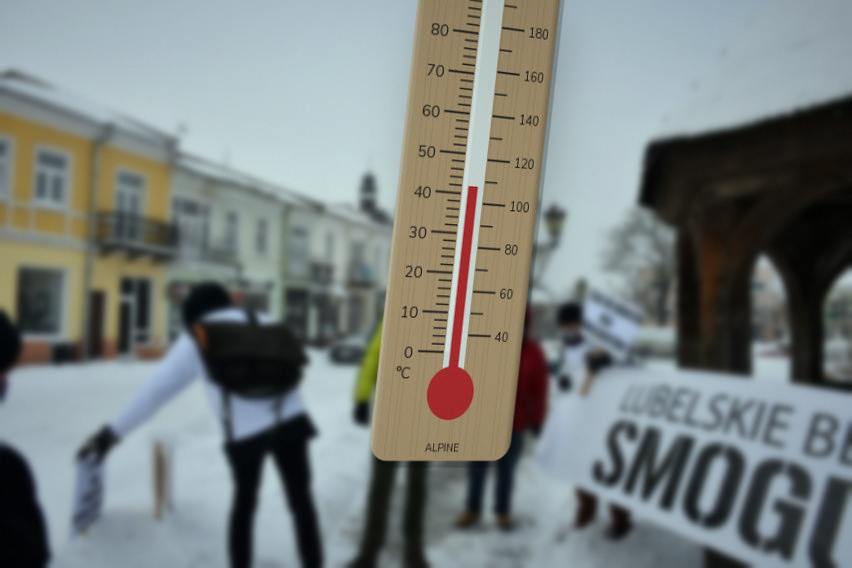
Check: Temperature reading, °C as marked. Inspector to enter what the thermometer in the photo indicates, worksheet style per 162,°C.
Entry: 42,°C
